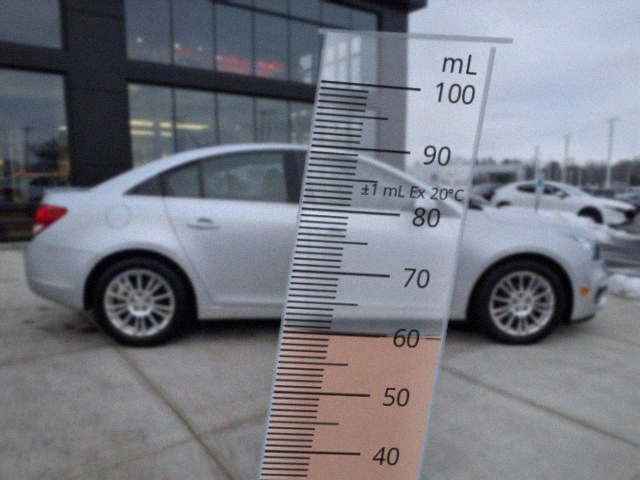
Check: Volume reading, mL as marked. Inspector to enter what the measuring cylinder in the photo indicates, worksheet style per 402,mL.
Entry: 60,mL
